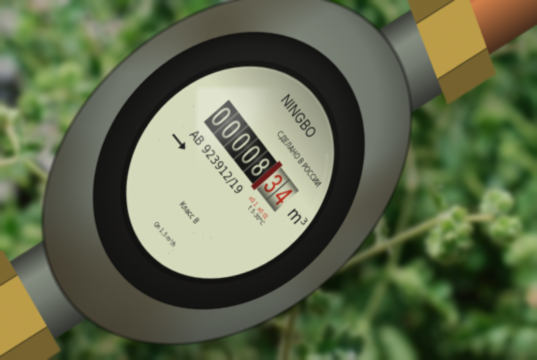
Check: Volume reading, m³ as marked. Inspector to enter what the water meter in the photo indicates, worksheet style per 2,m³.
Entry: 8.34,m³
